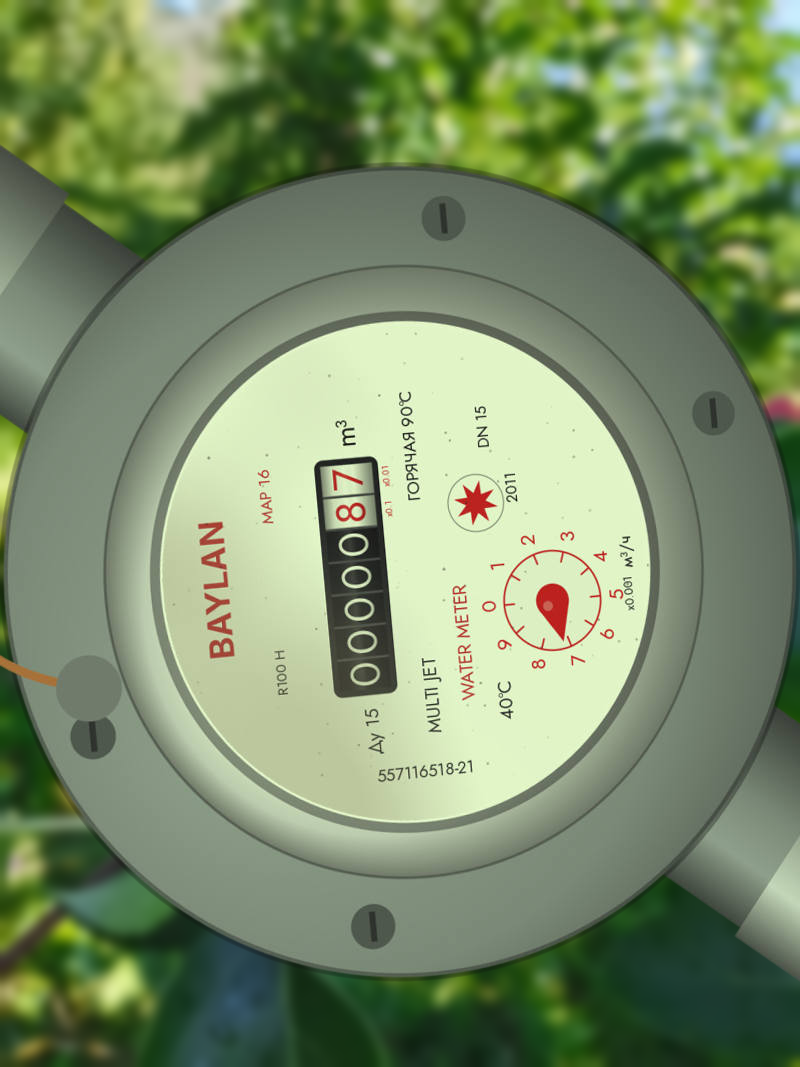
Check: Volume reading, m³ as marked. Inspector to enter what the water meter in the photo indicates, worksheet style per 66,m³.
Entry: 0.877,m³
